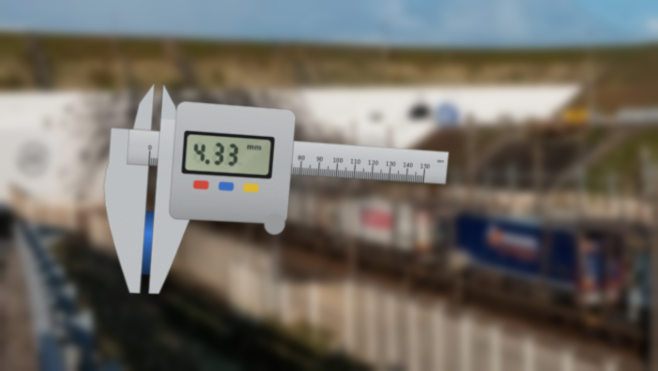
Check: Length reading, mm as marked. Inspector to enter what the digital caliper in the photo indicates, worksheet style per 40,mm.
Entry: 4.33,mm
